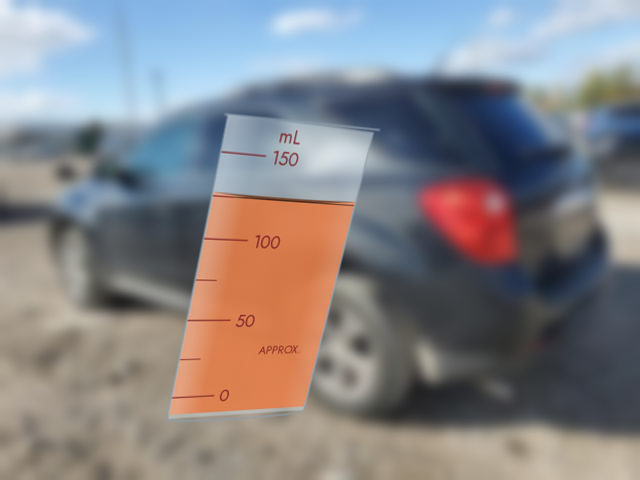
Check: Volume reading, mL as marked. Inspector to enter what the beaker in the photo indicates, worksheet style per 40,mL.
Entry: 125,mL
